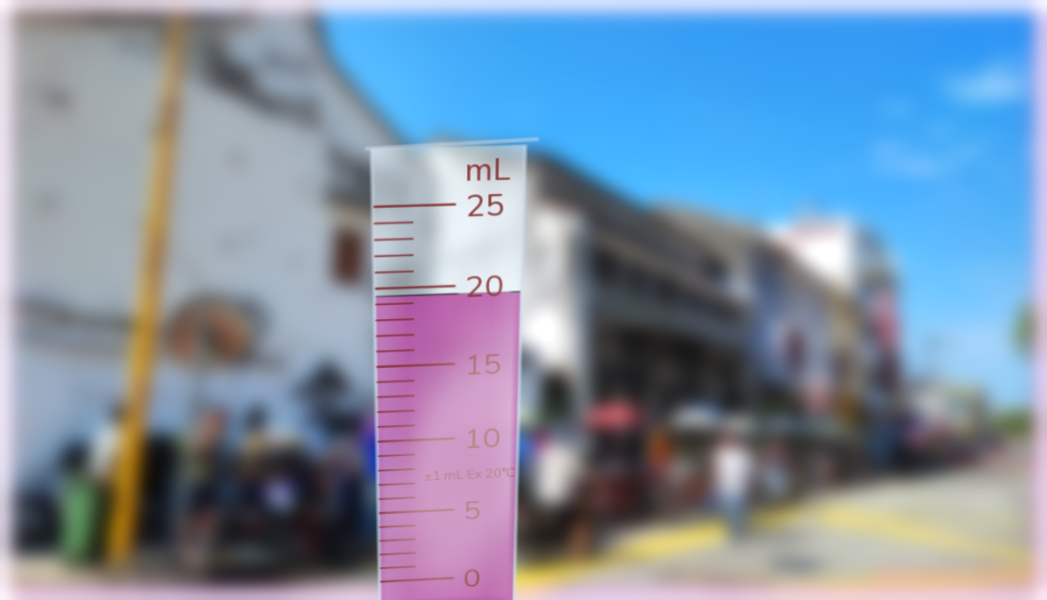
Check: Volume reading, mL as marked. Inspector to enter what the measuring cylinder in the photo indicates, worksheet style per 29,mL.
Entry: 19.5,mL
